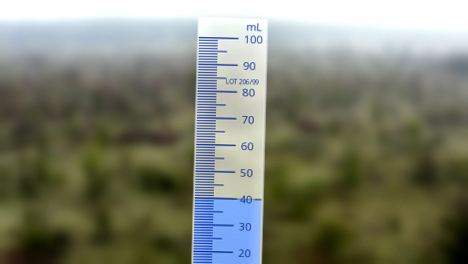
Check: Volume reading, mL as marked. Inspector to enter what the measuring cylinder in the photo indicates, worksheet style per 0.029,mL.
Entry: 40,mL
